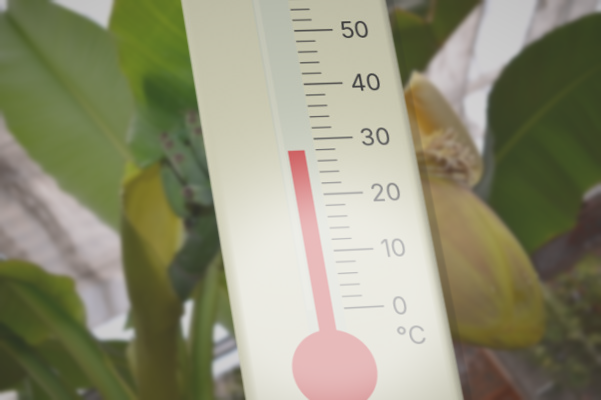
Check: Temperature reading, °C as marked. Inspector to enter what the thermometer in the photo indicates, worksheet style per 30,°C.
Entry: 28,°C
